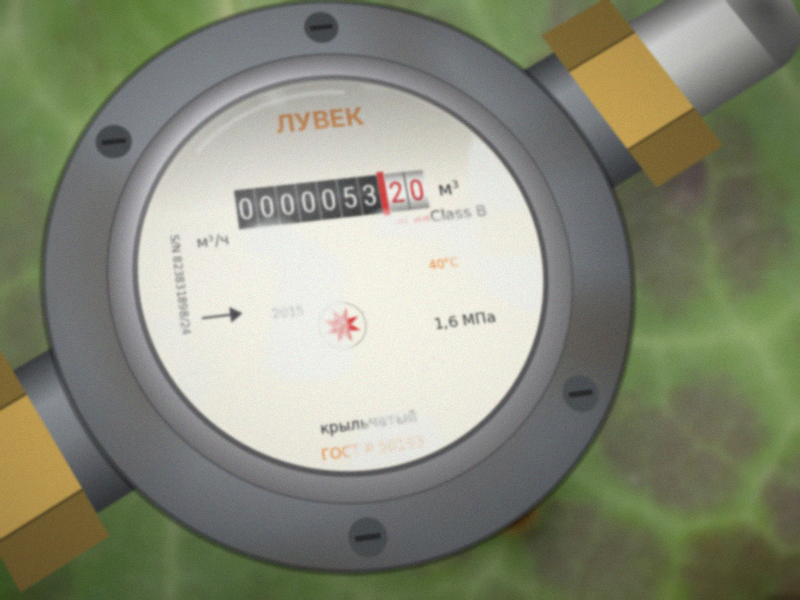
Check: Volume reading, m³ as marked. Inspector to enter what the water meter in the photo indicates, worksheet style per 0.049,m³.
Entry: 53.20,m³
